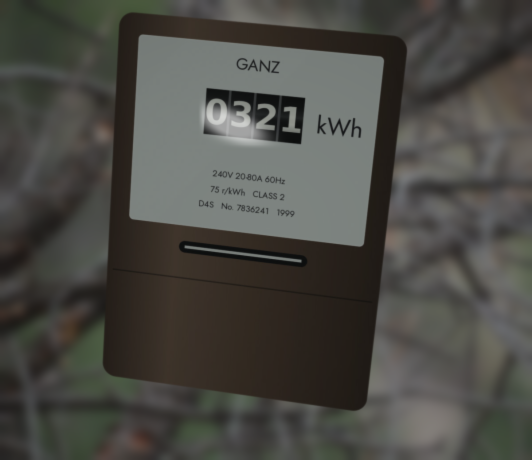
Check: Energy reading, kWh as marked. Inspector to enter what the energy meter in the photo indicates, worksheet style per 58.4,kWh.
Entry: 321,kWh
